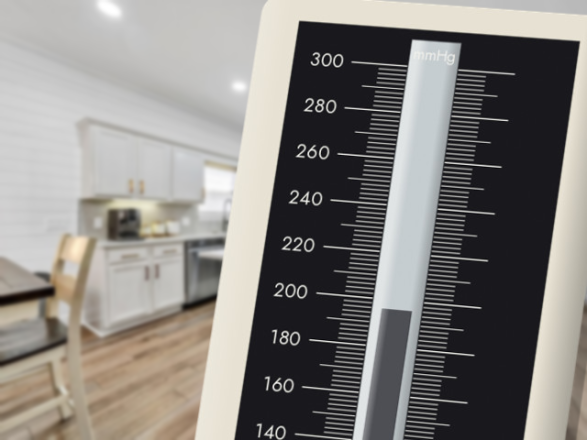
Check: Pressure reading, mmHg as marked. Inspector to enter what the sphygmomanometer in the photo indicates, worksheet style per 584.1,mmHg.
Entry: 196,mmHg
